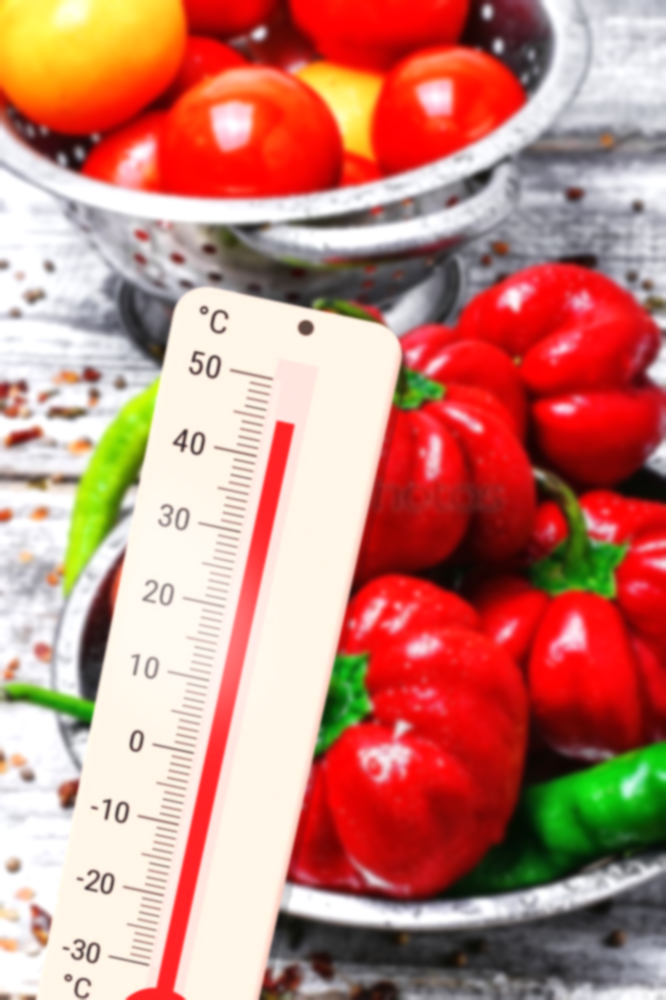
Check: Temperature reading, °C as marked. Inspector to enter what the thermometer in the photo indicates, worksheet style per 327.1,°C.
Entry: 45,°C
